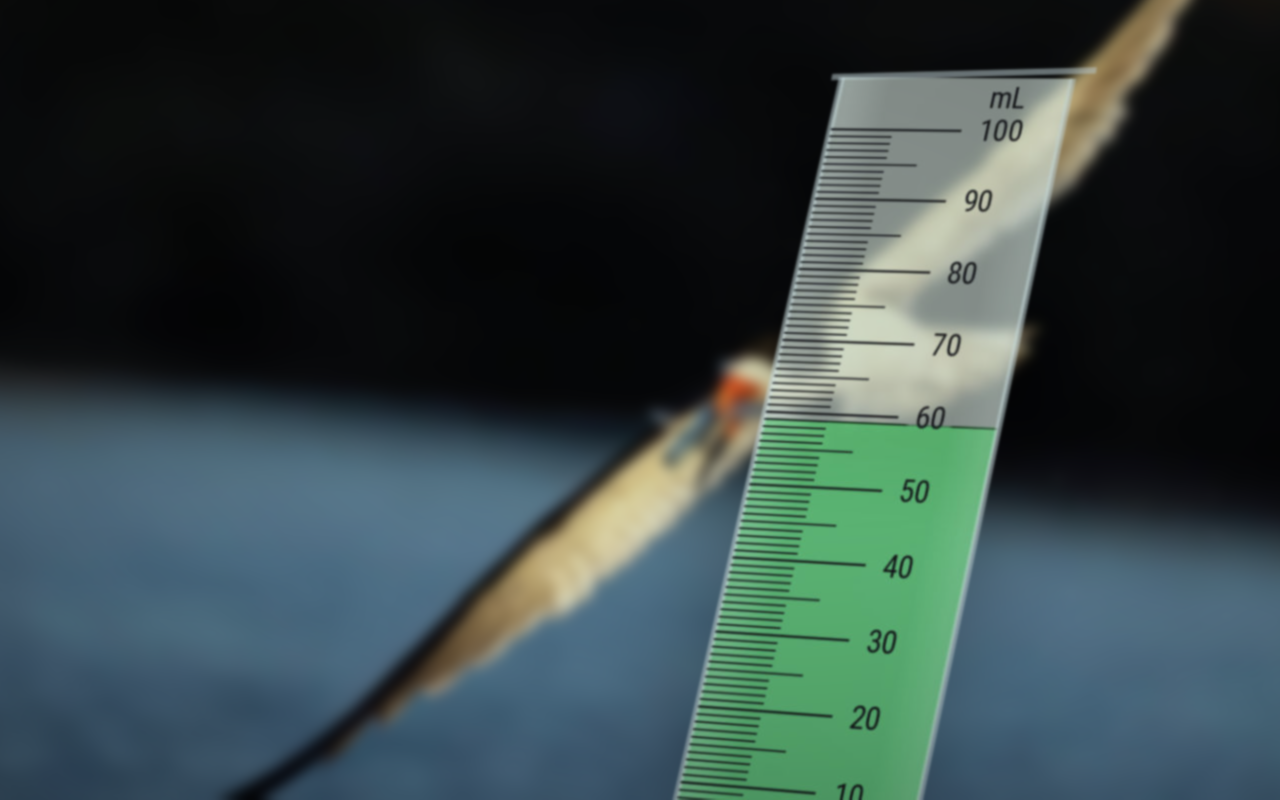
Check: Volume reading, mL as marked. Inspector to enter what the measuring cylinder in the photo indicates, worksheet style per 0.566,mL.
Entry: 59,mL
